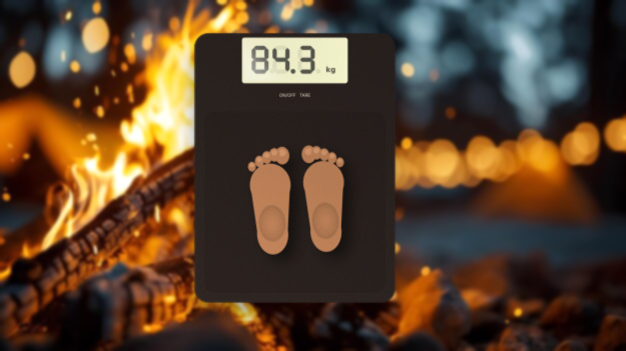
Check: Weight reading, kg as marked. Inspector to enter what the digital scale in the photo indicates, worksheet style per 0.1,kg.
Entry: 84.3,kg
